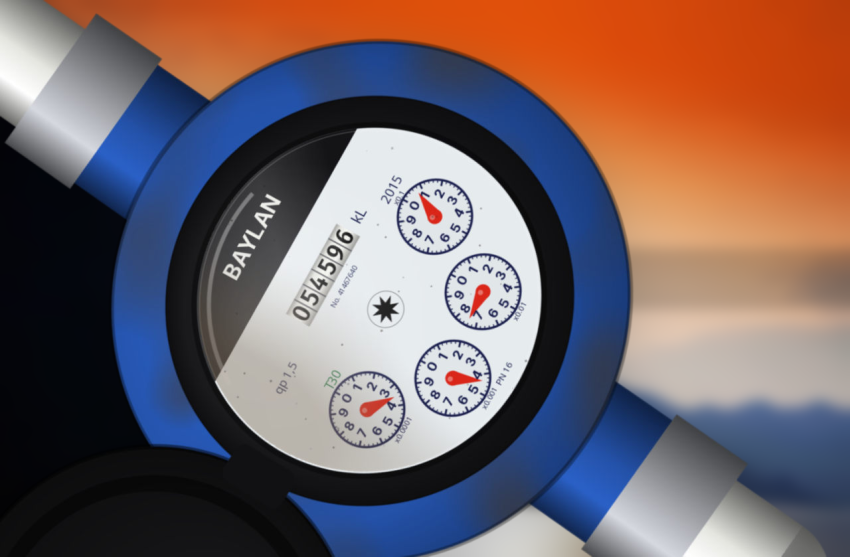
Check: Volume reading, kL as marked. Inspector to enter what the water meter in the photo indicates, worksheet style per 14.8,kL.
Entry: 54596.0743,kL
